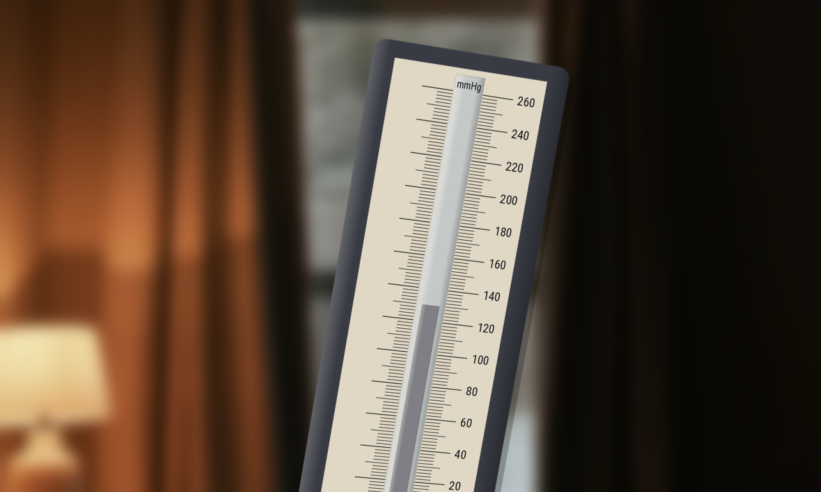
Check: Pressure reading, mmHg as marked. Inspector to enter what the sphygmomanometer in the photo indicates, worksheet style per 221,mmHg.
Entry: 130,mmHg
